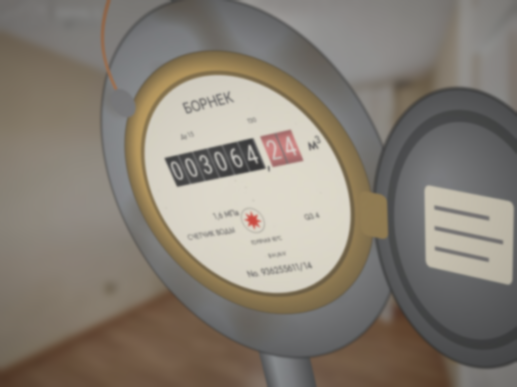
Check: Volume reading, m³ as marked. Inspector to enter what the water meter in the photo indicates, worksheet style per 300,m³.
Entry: 3064.24,m³
